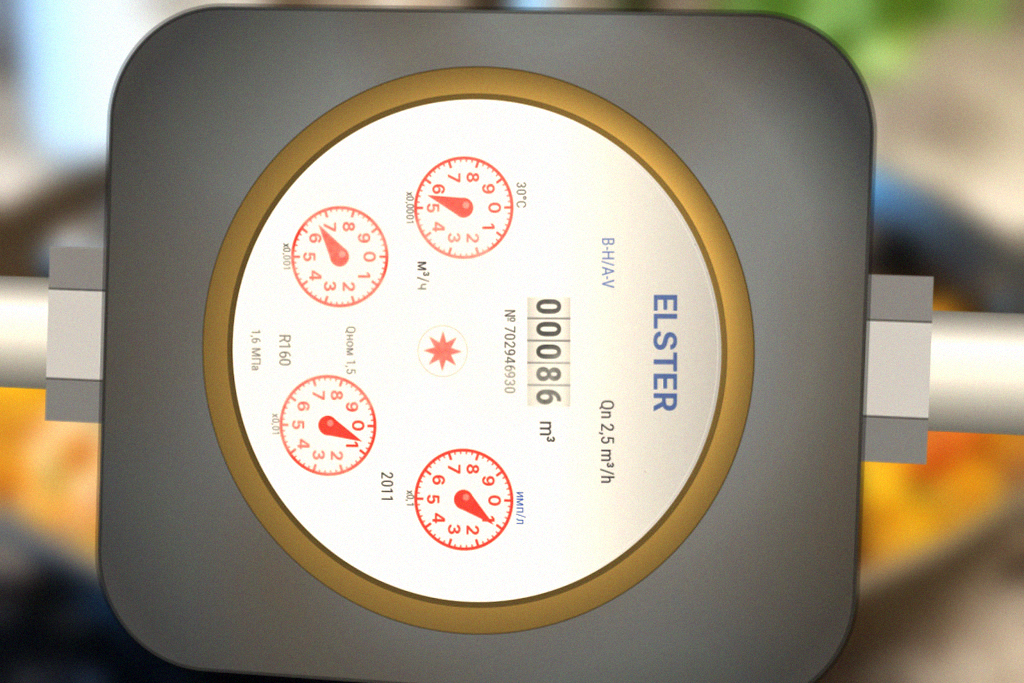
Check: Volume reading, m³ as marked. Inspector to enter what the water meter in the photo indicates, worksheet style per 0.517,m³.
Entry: 86.1065,m³
